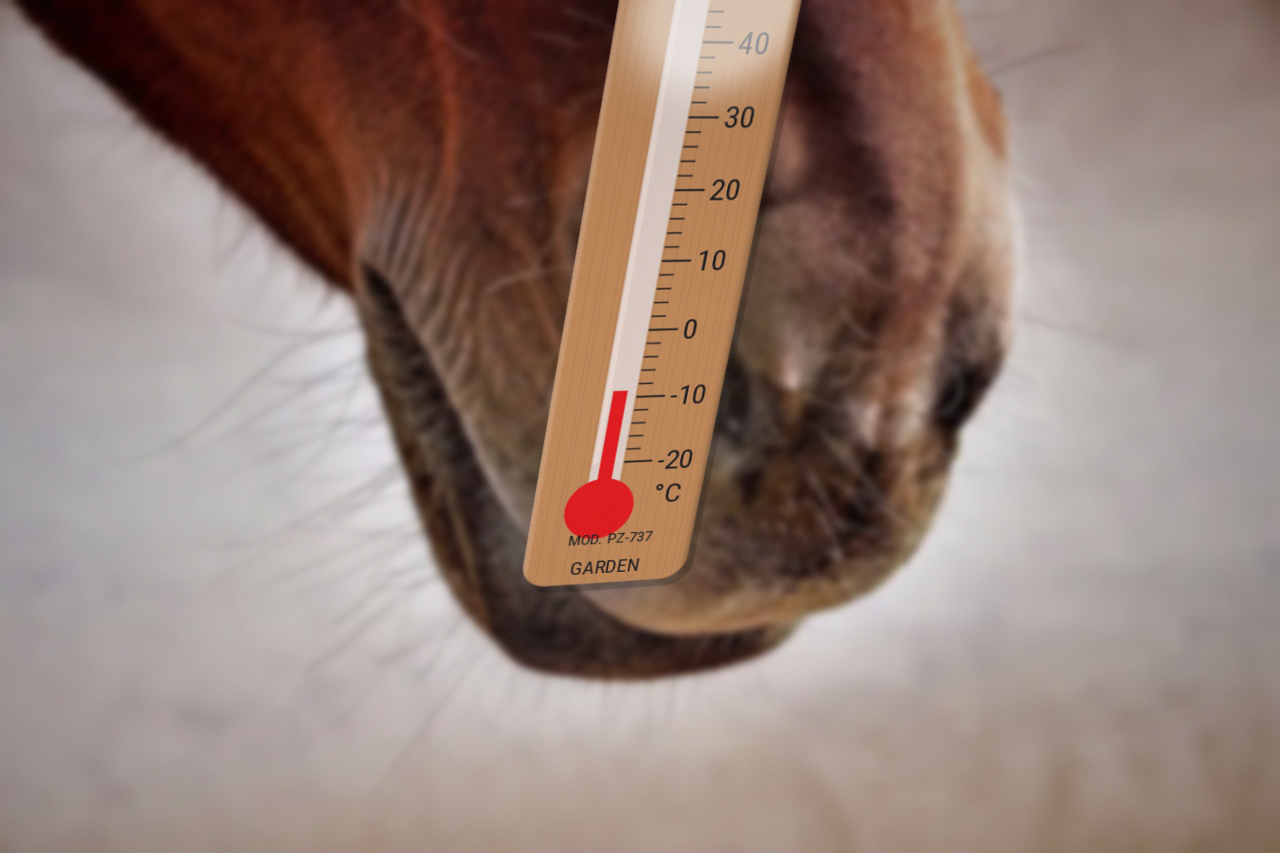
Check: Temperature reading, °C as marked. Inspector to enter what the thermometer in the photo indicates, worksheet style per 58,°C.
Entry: -9,°C
